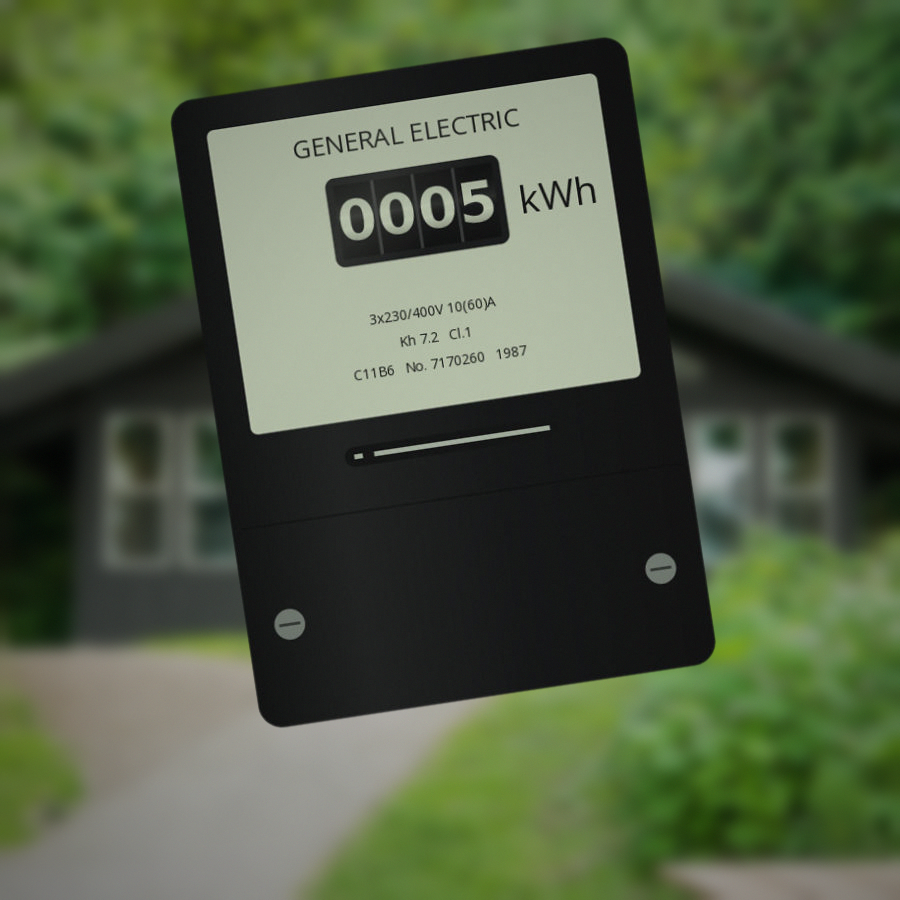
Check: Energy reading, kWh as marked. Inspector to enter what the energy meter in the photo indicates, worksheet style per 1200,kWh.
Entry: 5,kWh
